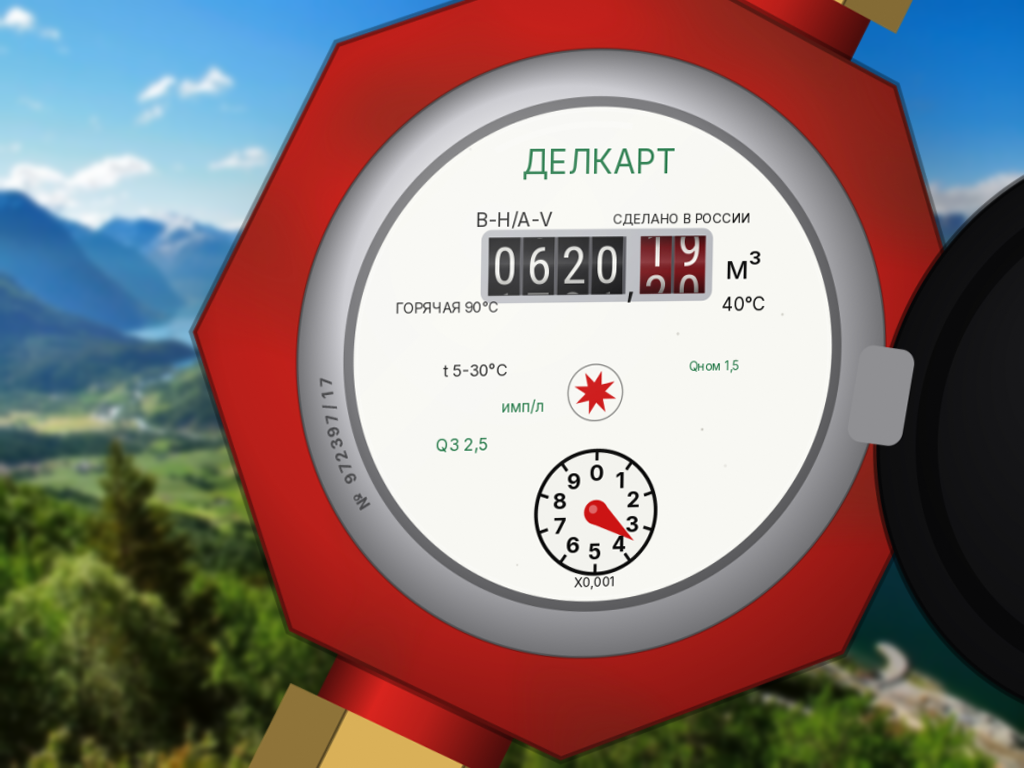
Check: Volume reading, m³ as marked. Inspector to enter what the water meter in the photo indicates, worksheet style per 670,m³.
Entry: 620.193,m³
